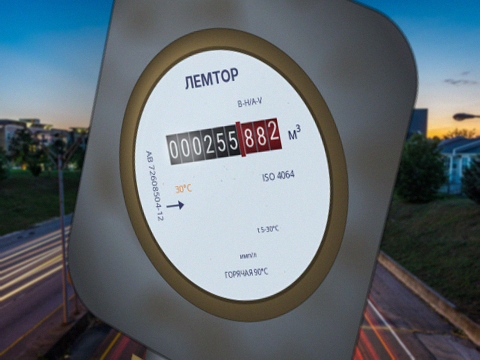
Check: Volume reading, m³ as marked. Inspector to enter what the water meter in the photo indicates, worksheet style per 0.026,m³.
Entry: 255.882,m³
